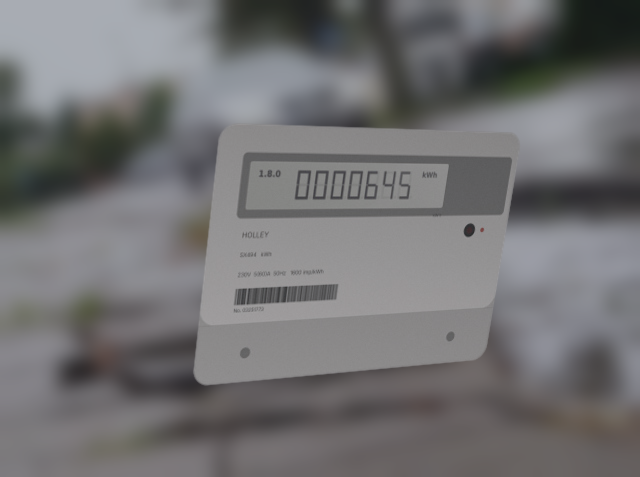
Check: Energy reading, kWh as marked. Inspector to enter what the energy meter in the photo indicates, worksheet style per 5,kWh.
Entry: 645,kWh
